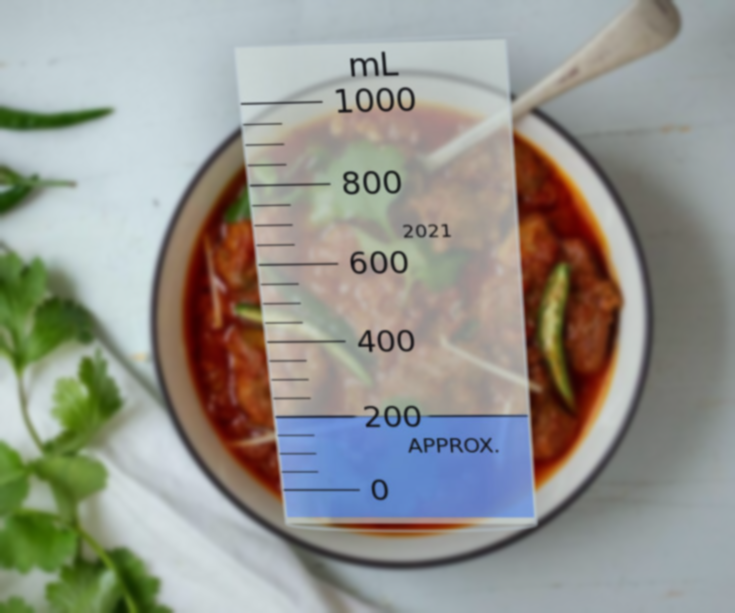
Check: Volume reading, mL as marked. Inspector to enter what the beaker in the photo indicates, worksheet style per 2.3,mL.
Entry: 200,mL
